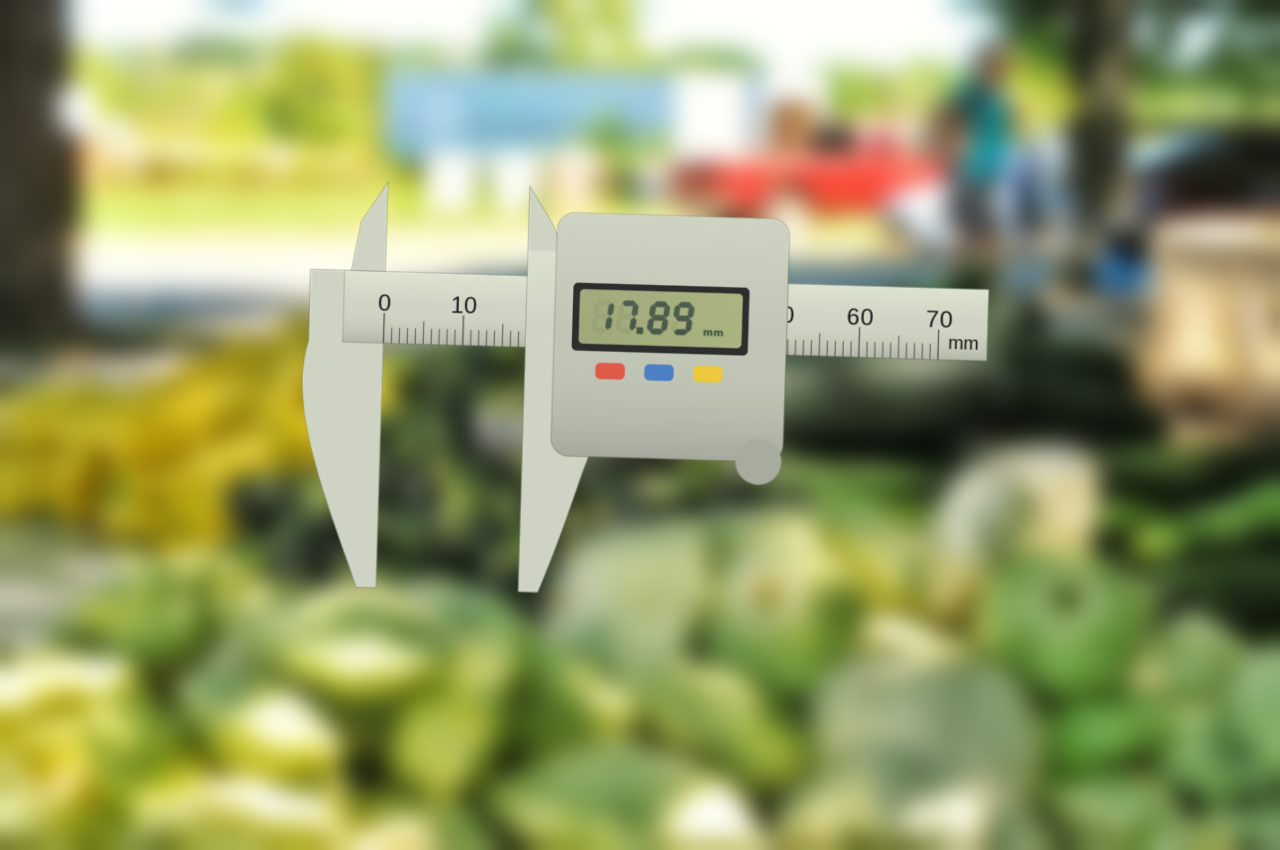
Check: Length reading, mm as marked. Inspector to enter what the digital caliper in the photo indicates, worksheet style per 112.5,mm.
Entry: 17.89,mm
